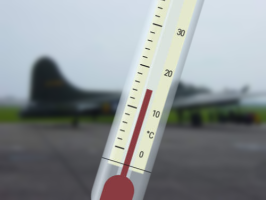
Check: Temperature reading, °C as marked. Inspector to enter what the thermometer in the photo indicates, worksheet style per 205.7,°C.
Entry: 15,°C
